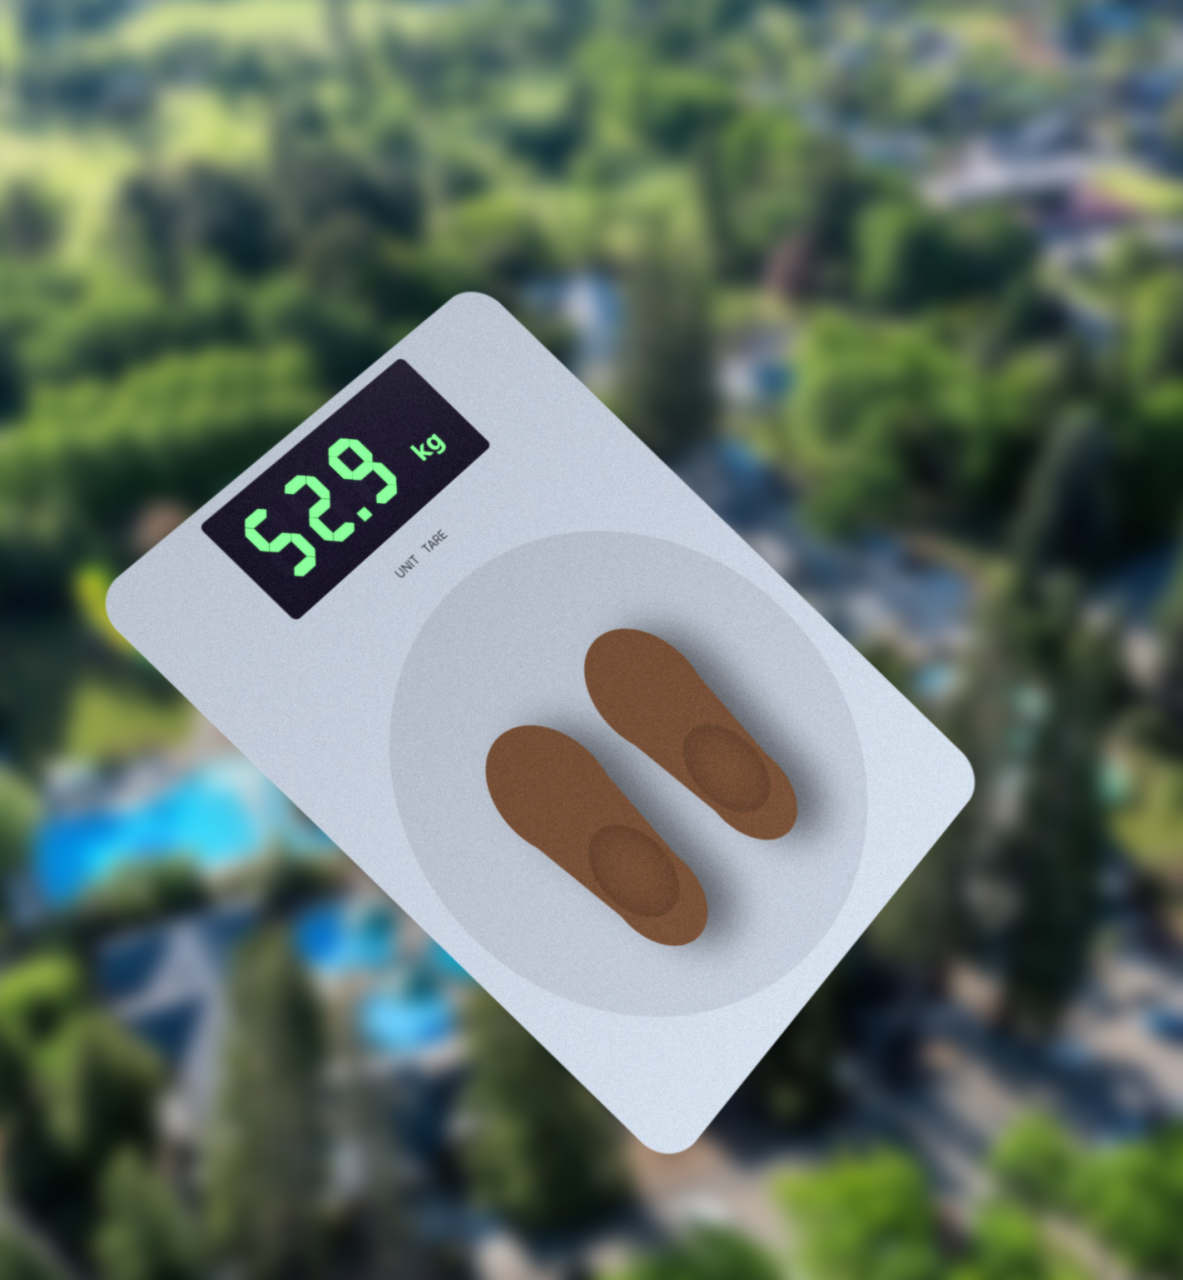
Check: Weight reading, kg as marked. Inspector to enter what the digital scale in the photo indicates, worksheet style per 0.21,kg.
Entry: 52.9,kg
